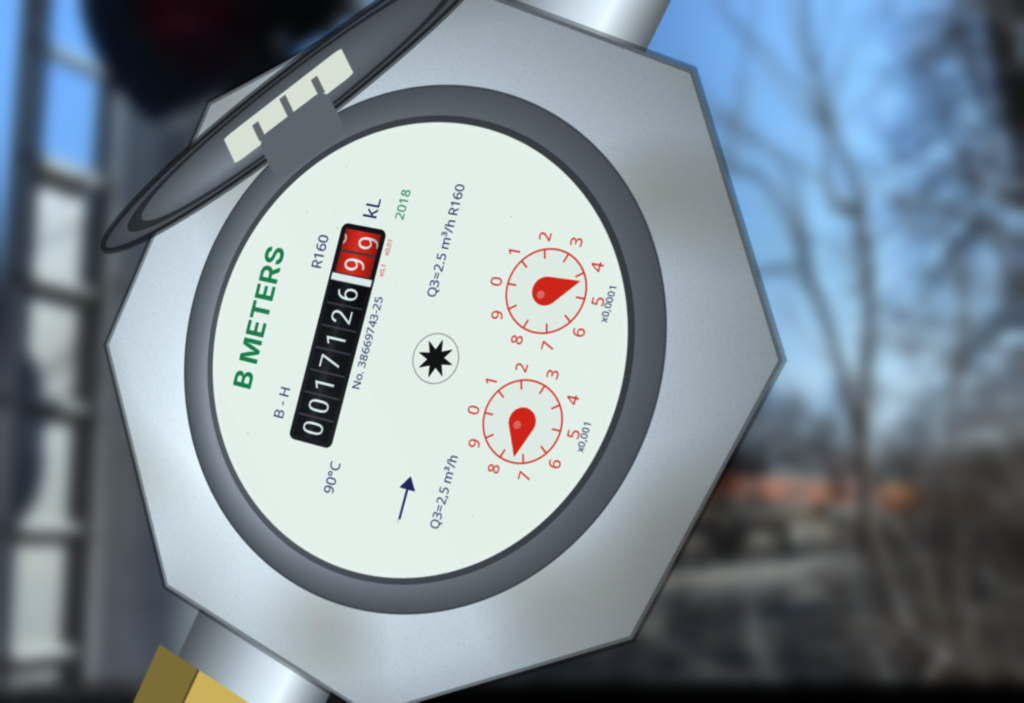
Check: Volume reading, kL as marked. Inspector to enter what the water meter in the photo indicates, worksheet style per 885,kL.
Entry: 17126.9874,kL
